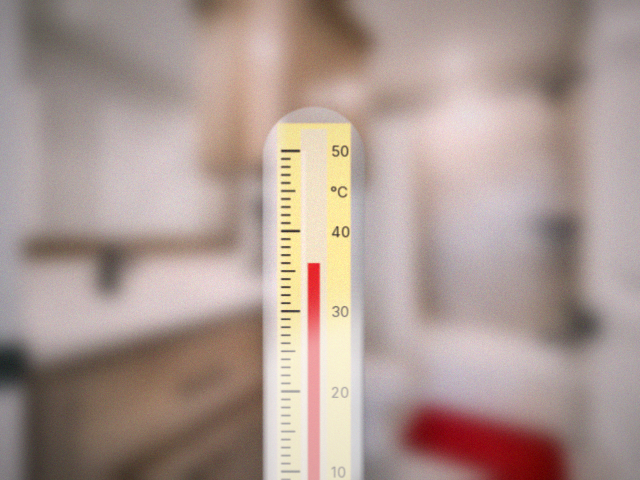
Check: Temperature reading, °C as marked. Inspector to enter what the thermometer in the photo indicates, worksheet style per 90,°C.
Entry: 36,°C
